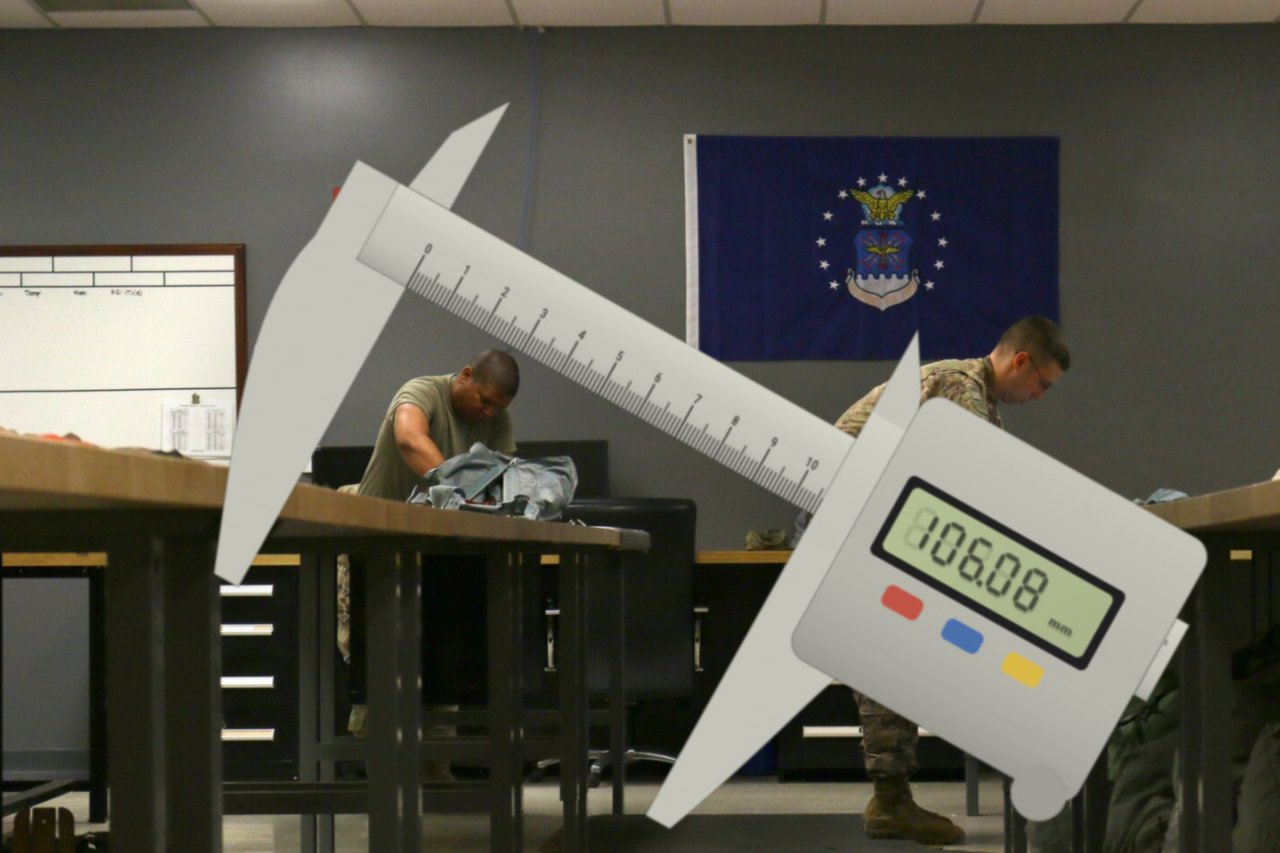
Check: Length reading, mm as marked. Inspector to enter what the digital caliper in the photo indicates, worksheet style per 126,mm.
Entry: 106.08,mm
